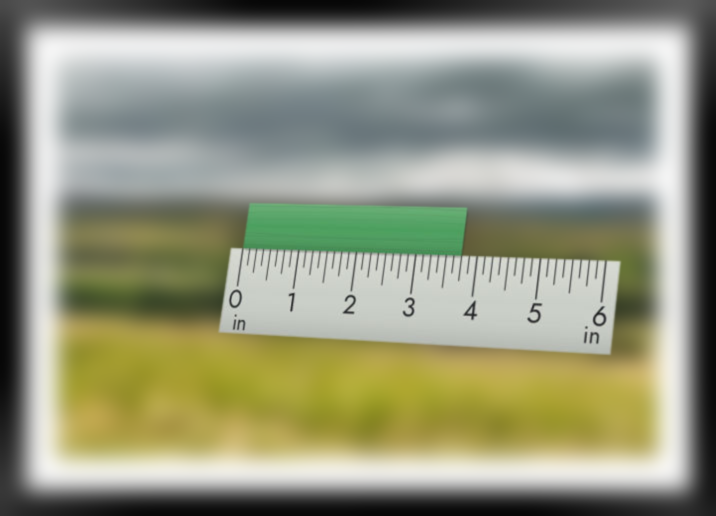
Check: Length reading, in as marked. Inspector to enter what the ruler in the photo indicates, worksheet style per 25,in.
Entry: 3.75,in
